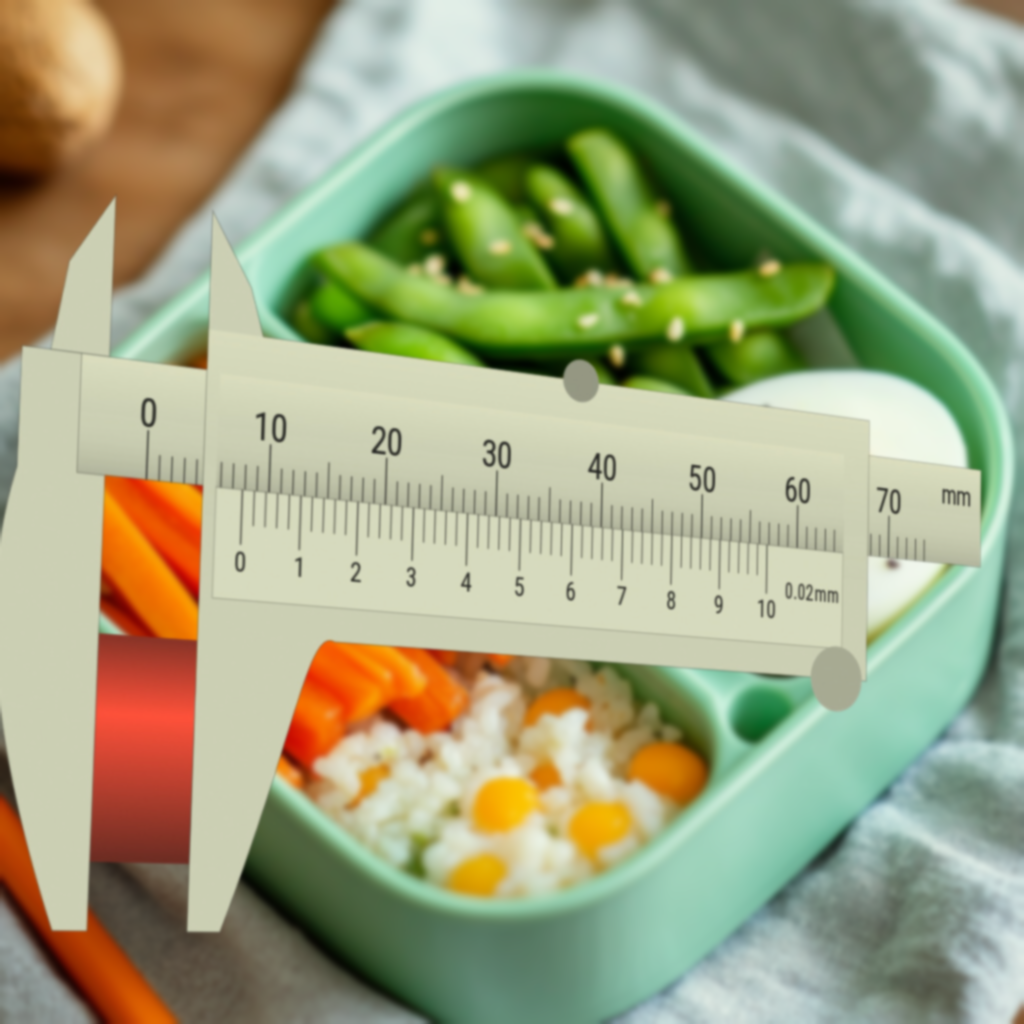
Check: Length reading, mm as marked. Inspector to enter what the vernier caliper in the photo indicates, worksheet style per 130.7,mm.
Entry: 7.8,mm
